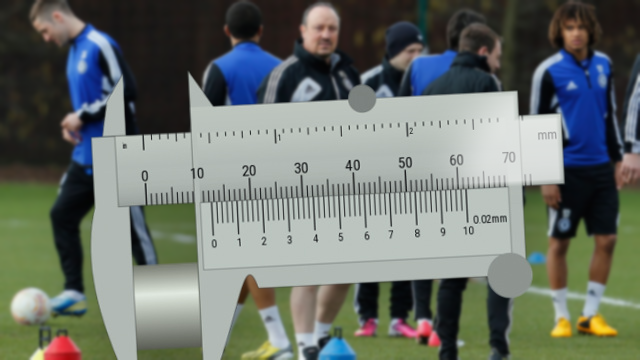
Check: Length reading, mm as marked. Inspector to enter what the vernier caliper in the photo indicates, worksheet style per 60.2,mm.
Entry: 12.5,mm
